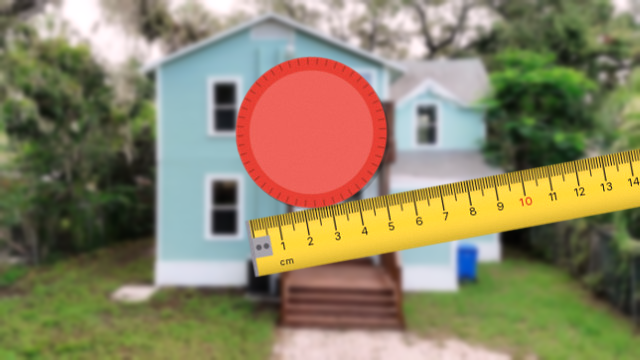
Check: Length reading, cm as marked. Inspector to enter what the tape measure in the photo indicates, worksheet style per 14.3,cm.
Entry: 5.5,cm
